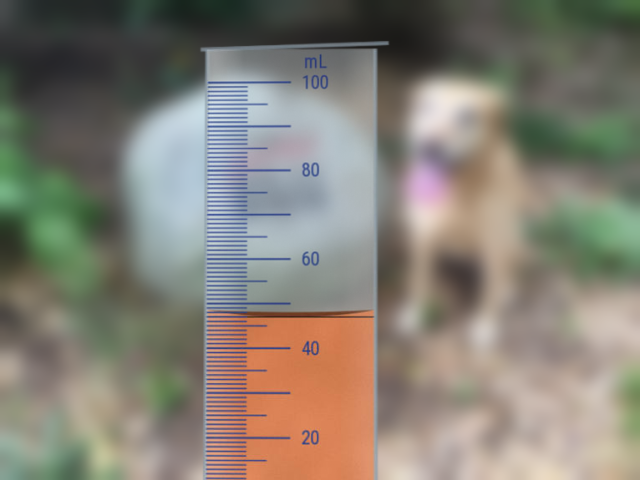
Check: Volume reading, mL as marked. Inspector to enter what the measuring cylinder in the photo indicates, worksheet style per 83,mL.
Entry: 47,mL
